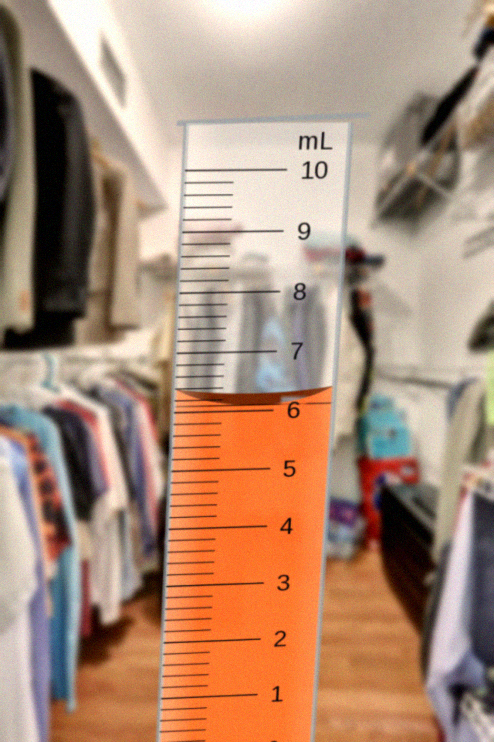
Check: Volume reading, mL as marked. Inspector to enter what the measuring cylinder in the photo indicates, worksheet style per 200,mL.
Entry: 6.1,mL
